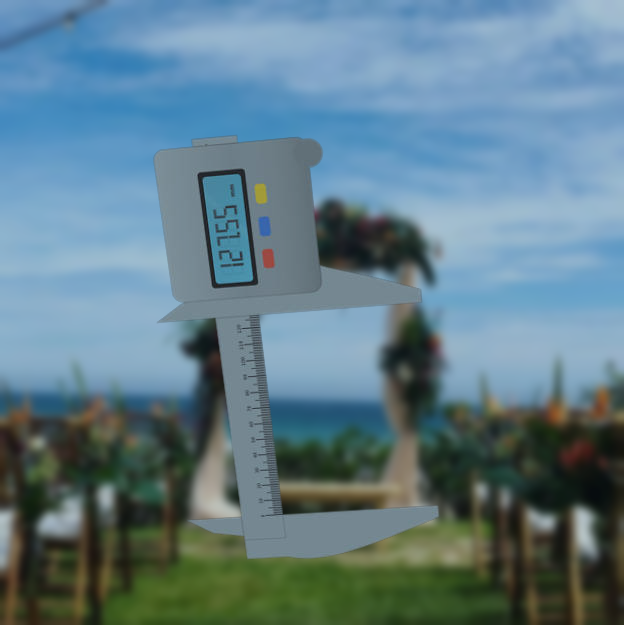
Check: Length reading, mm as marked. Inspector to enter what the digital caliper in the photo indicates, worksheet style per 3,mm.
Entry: 127.55,mm
